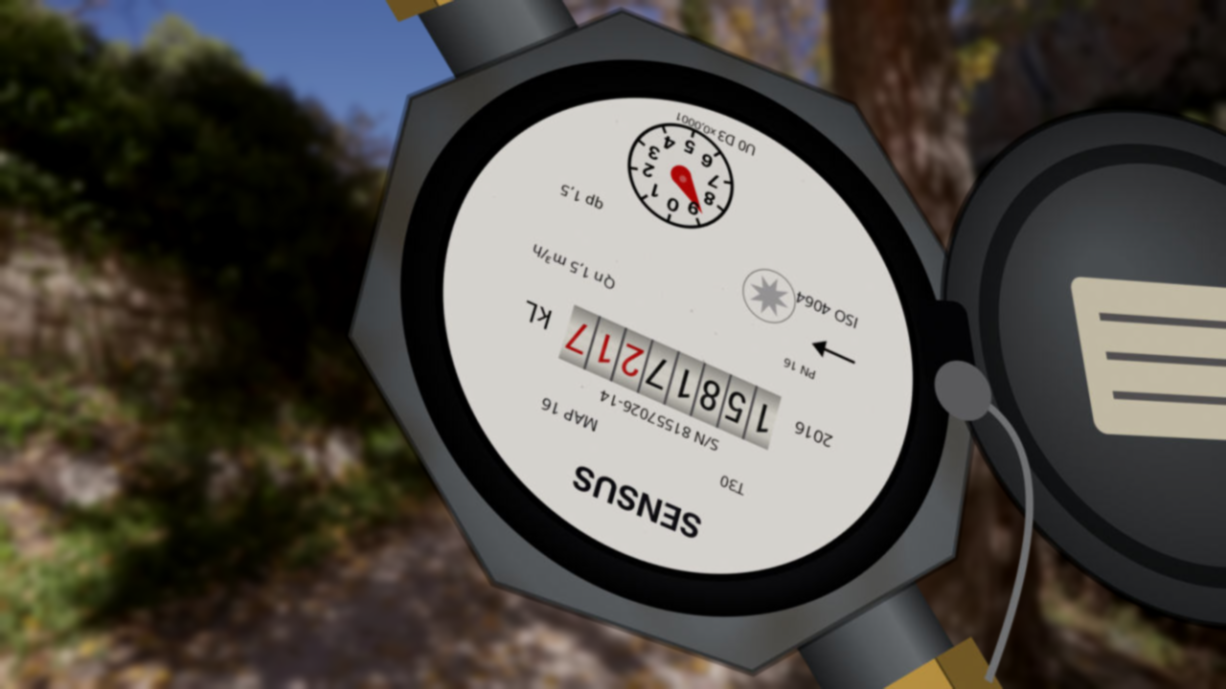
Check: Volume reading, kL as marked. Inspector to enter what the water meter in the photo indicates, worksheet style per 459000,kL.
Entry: 15817.2178,kL
